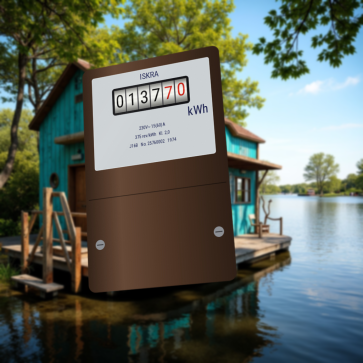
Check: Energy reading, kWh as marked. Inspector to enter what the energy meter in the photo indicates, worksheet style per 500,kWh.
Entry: 137.70,kWh
